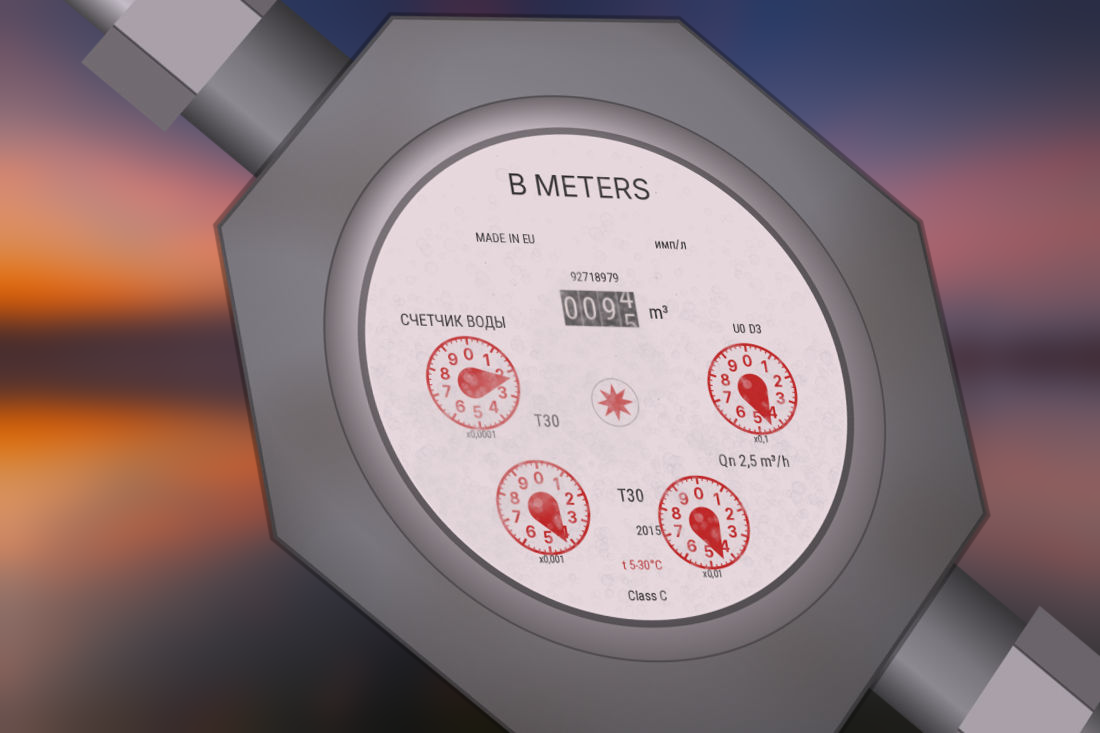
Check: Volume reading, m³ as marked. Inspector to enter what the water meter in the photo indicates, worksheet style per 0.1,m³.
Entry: 94.4442,m³
